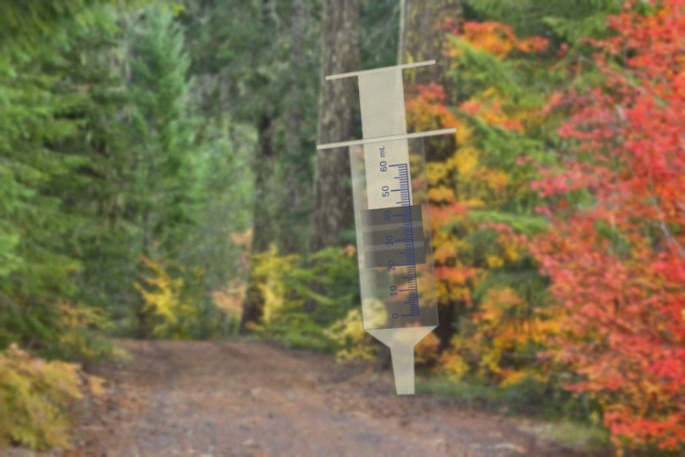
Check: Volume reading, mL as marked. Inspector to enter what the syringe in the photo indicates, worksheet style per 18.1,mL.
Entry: 20,mL
